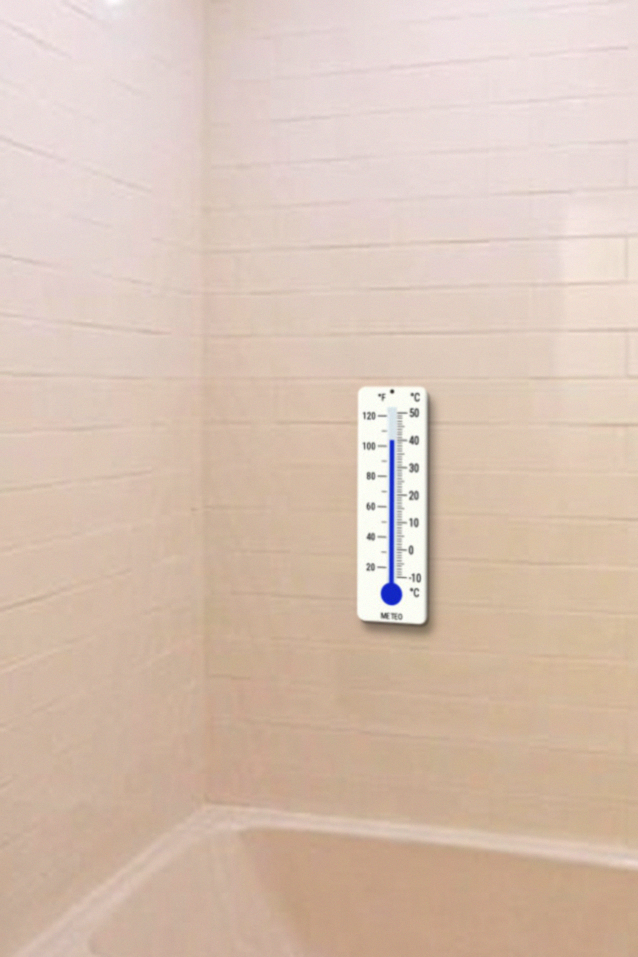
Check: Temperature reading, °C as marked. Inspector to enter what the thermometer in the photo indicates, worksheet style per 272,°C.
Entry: 40,°C
